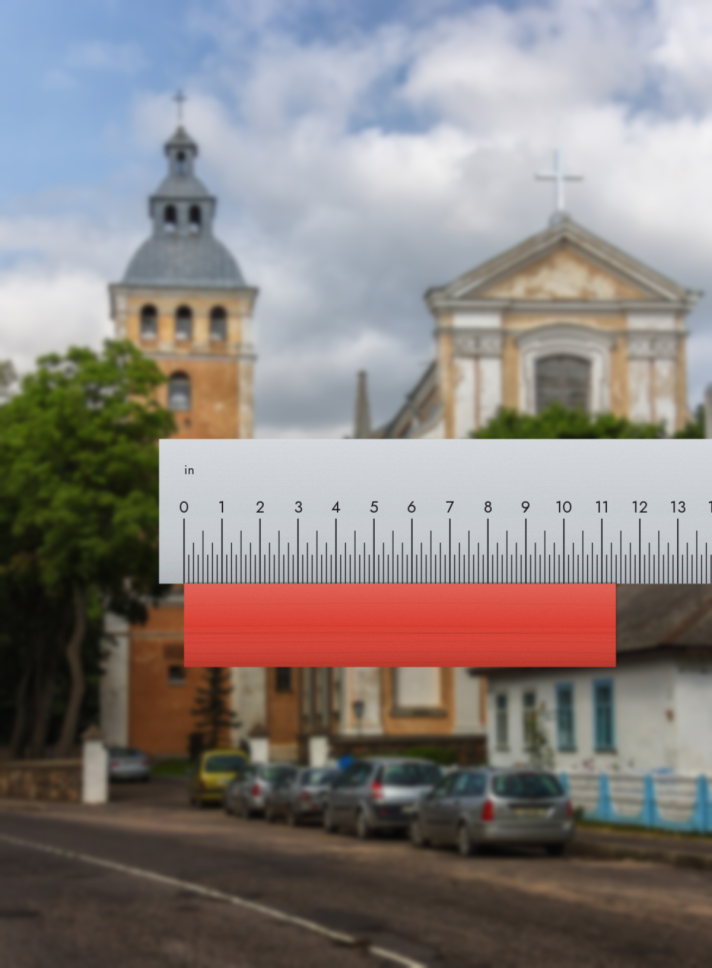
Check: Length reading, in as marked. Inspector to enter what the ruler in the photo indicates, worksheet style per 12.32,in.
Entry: 11.375,in
